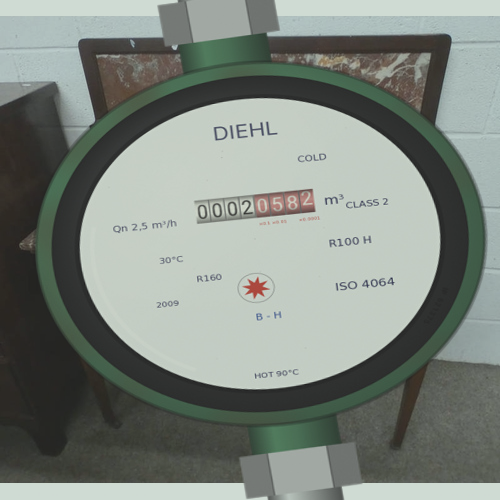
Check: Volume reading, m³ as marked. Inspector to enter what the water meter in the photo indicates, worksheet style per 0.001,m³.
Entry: 2.0582,m³
